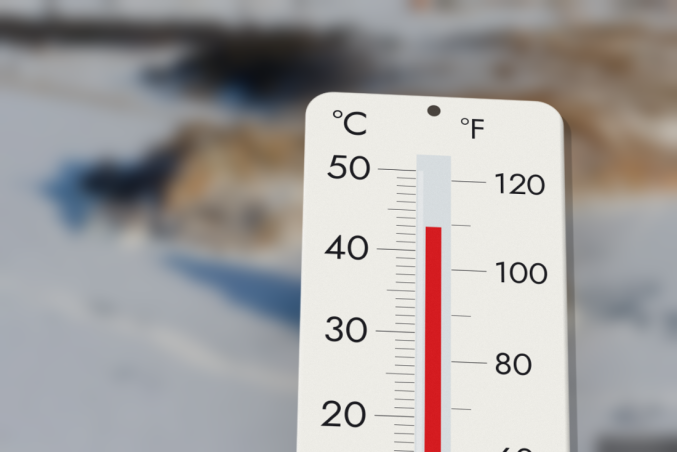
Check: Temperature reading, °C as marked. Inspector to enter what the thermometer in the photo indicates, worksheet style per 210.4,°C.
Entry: 43,°C
